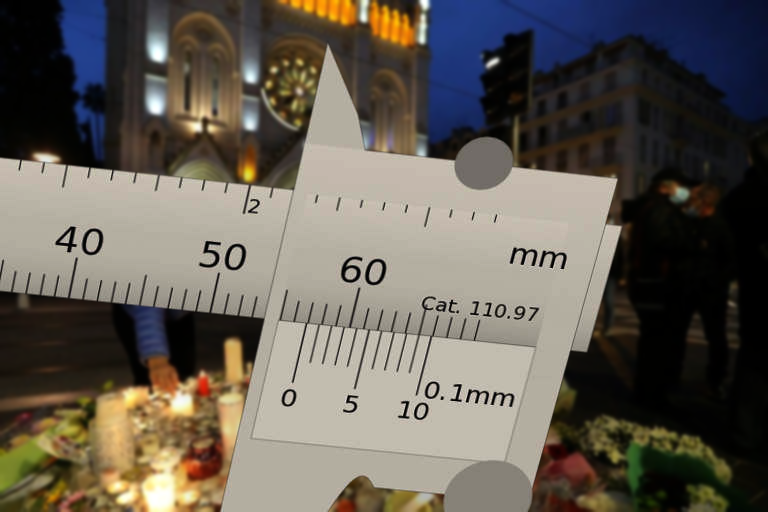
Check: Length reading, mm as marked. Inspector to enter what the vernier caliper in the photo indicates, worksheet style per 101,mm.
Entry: 56.9,mm
